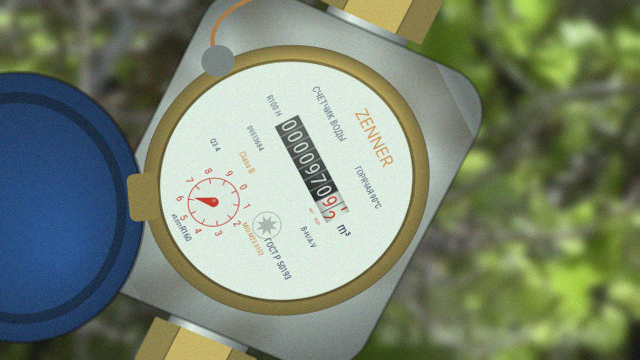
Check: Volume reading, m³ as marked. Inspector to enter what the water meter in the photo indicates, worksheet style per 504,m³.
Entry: 970.916,m³
